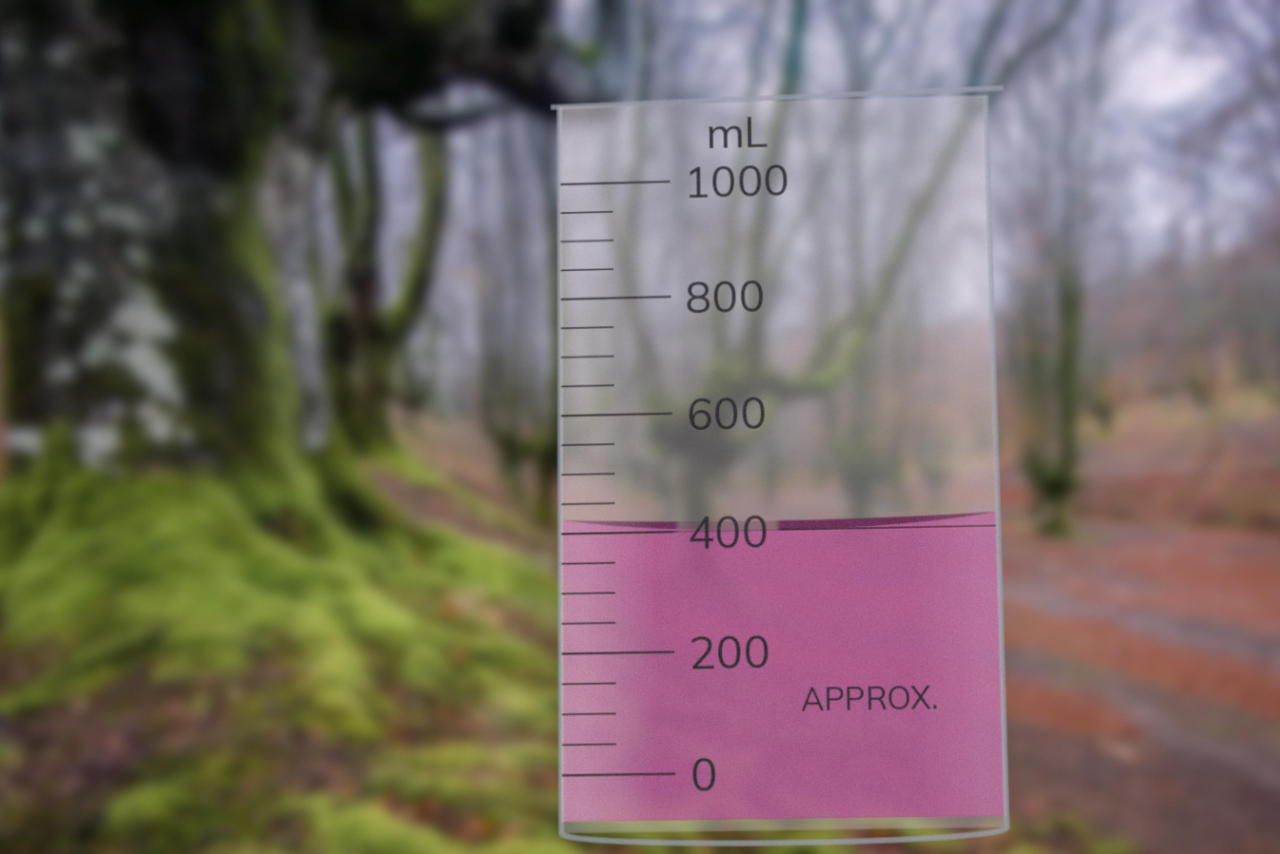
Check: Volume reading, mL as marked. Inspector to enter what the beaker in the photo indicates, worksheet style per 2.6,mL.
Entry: 400,mL
